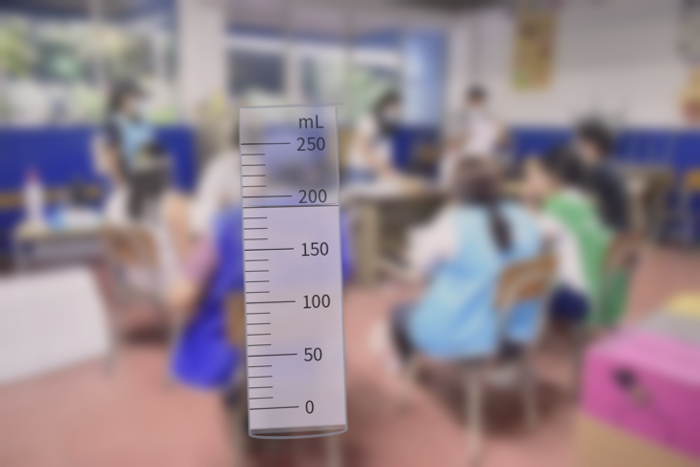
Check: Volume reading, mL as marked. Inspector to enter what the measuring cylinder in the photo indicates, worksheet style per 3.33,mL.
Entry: 190,mL
